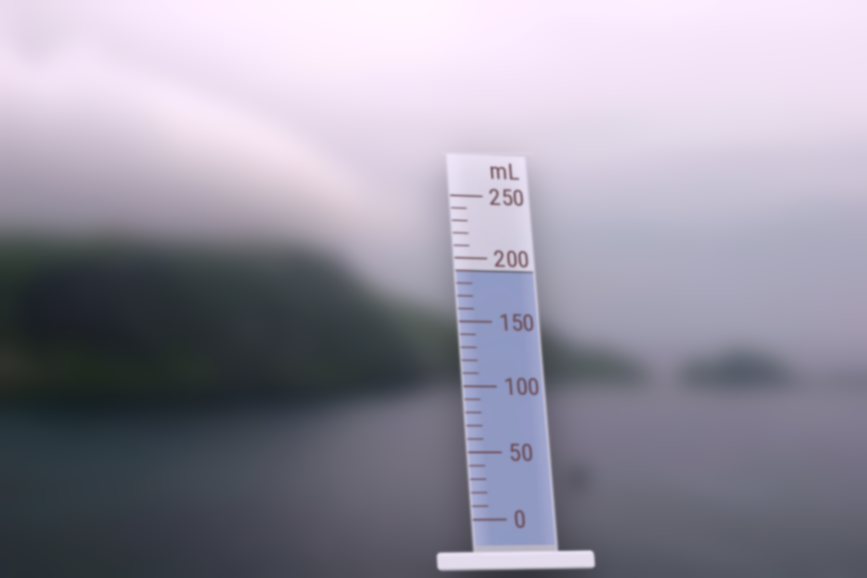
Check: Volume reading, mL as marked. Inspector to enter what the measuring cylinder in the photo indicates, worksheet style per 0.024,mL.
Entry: 190,mL
